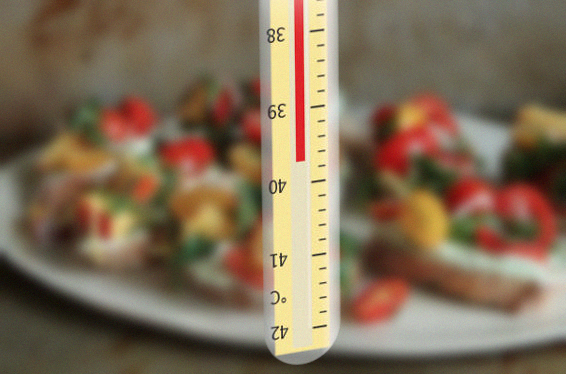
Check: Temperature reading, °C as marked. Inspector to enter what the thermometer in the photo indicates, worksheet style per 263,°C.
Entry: 39.7,°C
